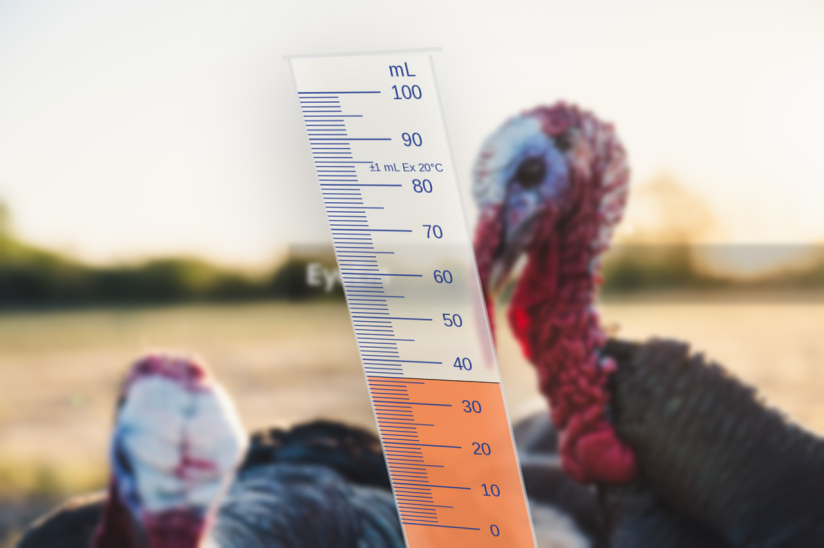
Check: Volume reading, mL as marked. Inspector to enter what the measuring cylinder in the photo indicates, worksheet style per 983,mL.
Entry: 36,mL
